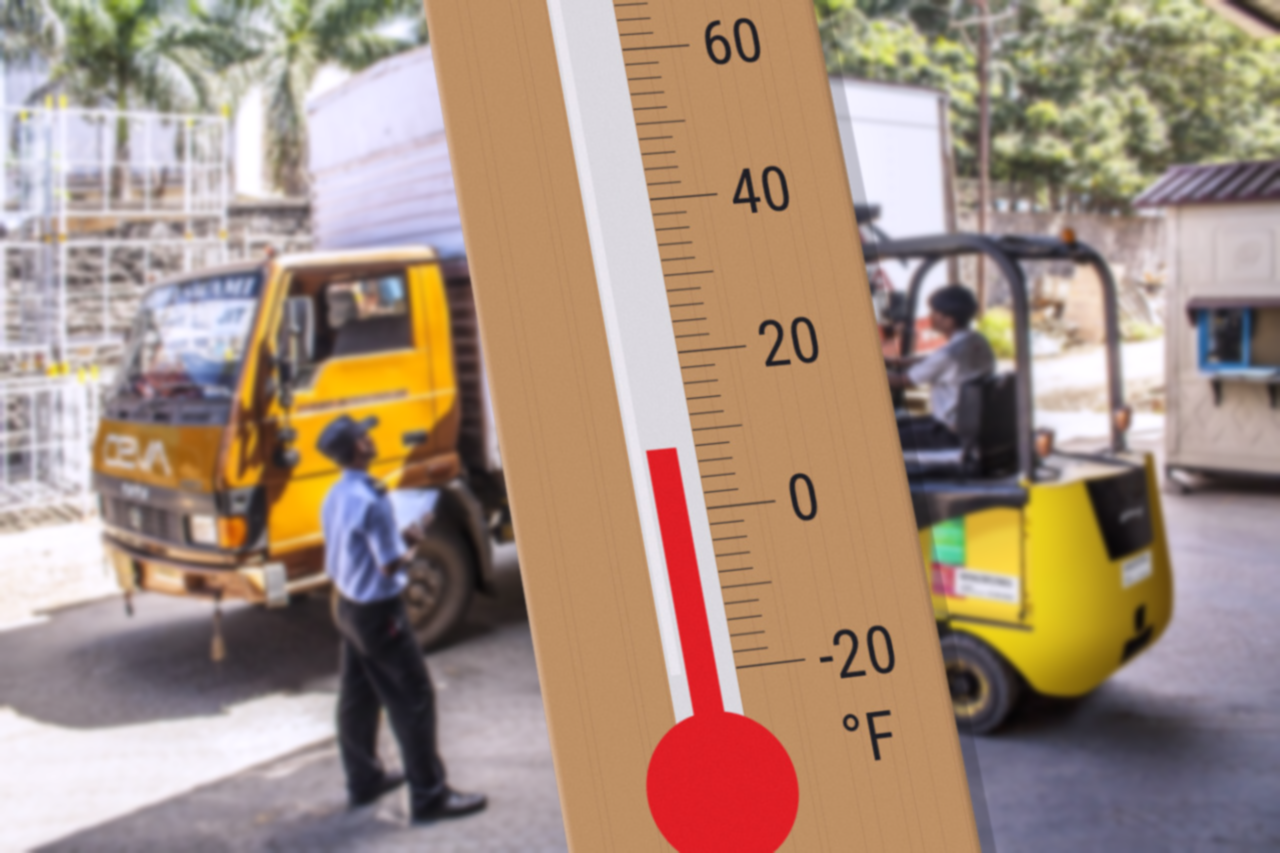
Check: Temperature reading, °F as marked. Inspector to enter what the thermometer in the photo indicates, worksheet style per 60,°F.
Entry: 8,°F
